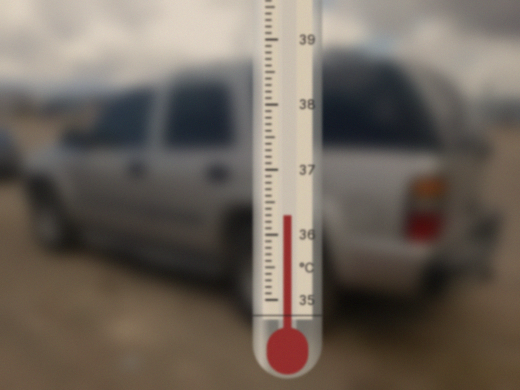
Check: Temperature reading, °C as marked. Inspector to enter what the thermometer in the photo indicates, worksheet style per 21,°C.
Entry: 36.3,°C
